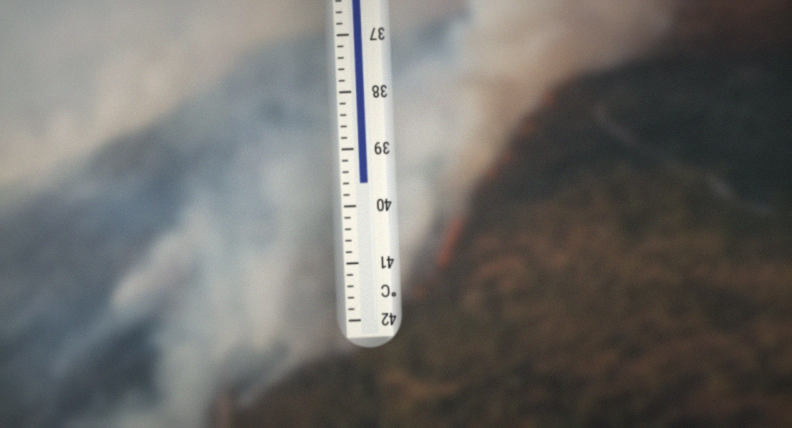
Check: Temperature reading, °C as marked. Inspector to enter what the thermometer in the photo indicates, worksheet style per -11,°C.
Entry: 39.6,°C
